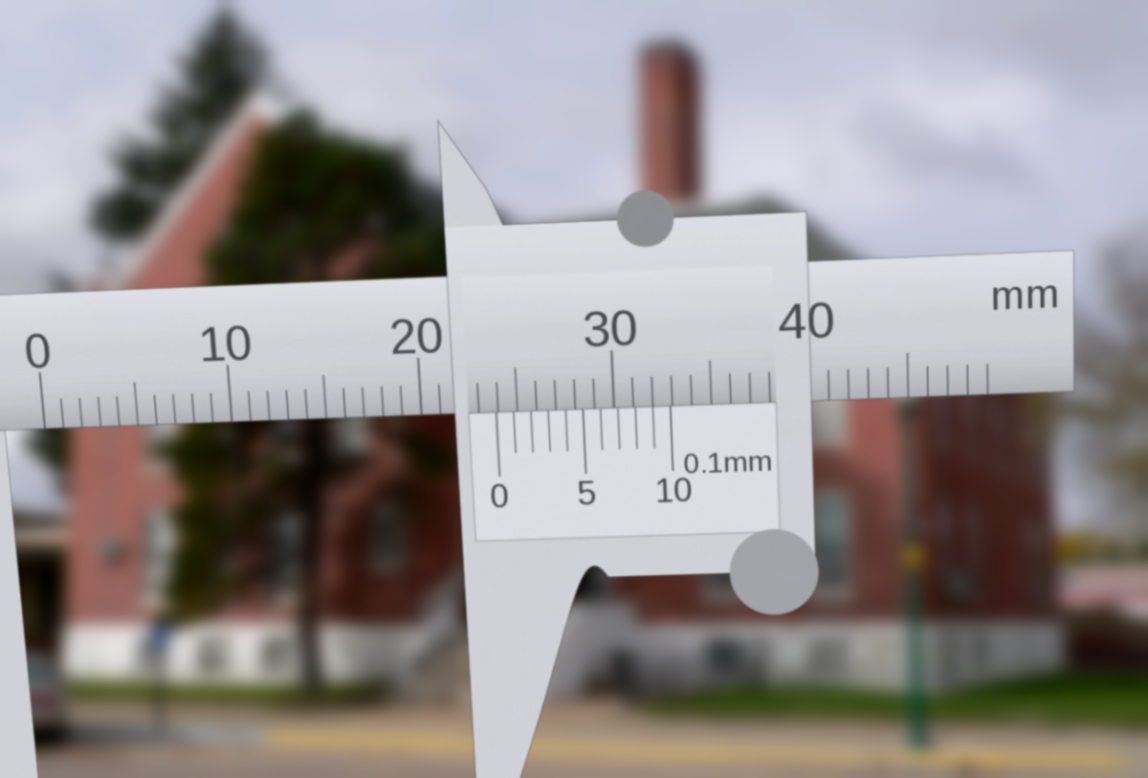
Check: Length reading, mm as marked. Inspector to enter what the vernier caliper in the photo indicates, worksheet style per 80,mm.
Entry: 23.9,mm
